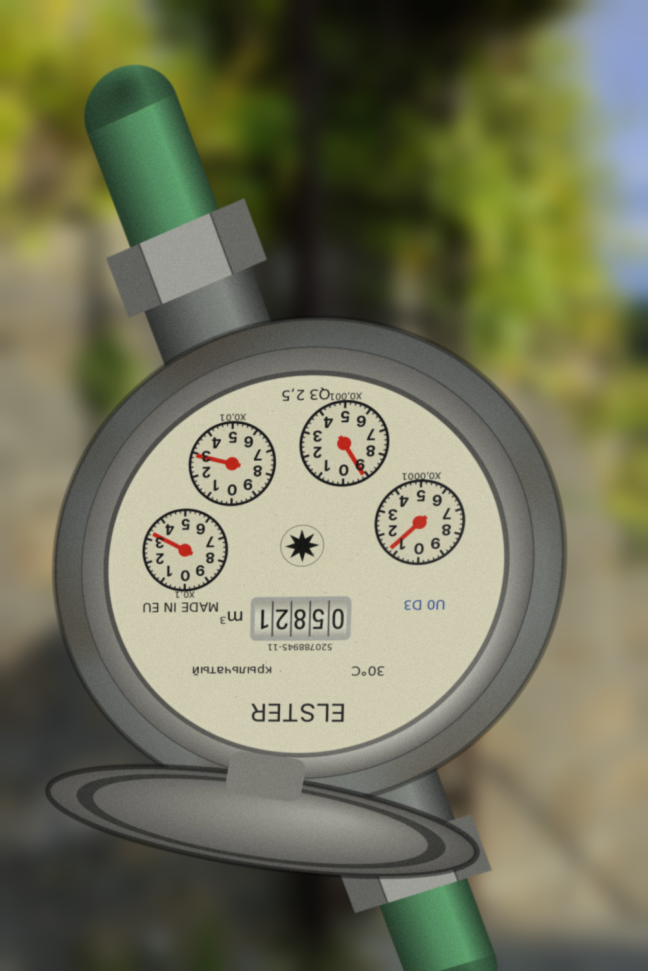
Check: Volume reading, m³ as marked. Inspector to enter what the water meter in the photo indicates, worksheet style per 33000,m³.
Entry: 5821.3291,m³
